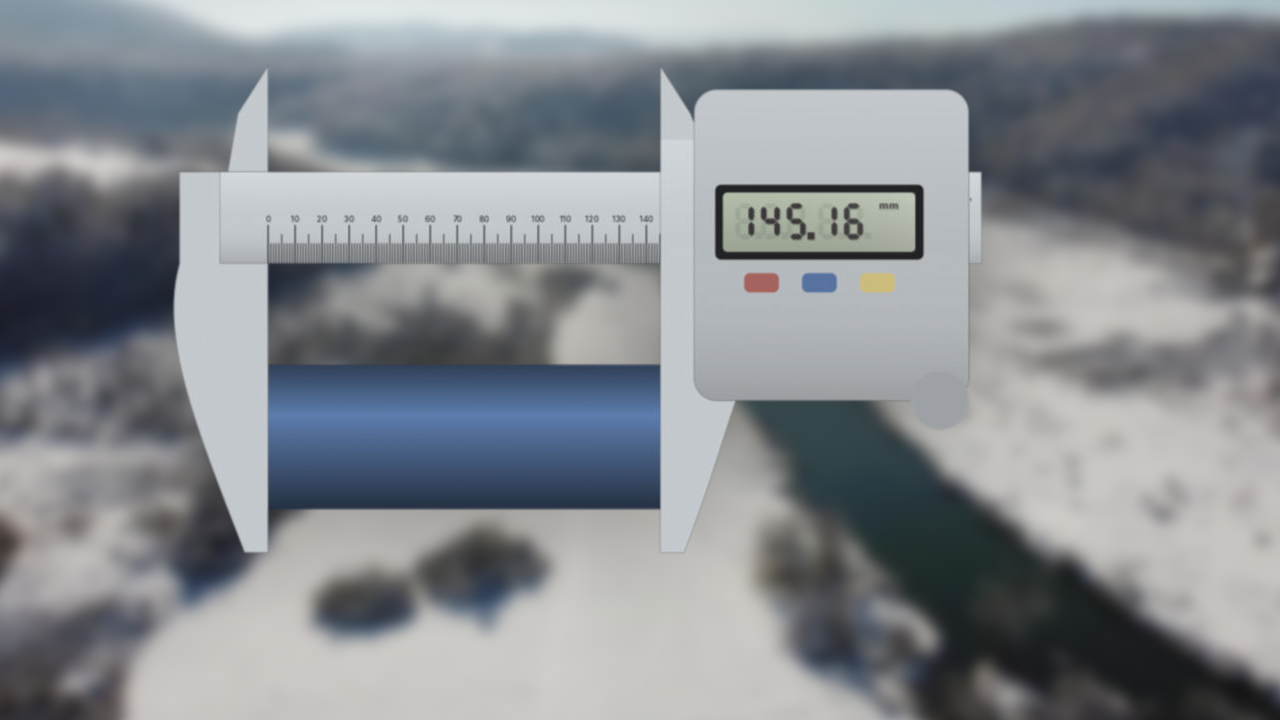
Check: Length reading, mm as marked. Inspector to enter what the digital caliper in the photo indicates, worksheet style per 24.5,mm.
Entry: 145.16,mm
